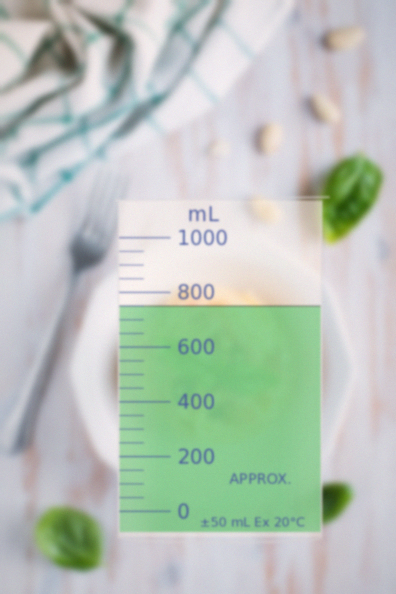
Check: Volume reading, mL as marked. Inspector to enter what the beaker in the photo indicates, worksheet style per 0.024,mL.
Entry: 750,mL
